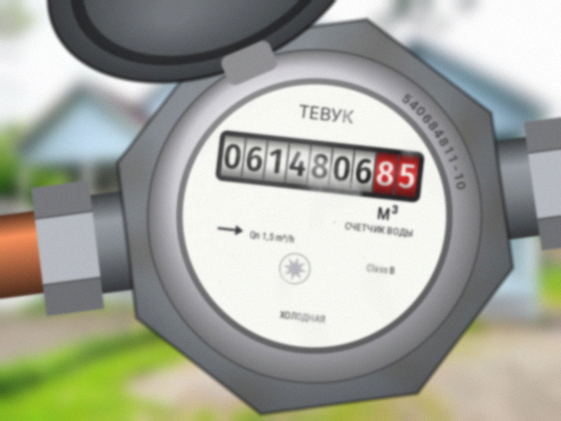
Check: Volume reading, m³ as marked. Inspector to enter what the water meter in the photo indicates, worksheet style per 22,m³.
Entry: 614806.85,m³
